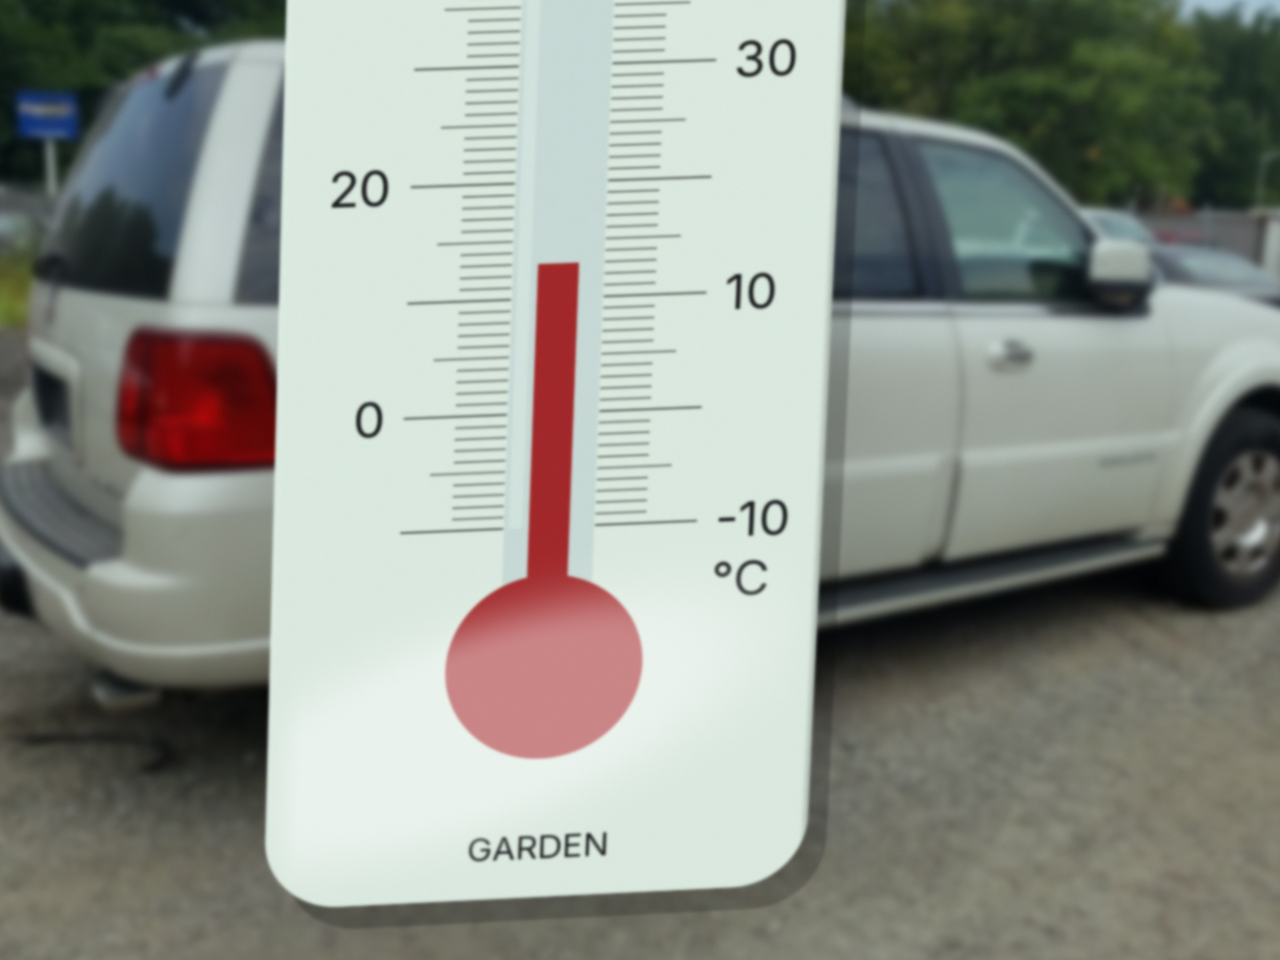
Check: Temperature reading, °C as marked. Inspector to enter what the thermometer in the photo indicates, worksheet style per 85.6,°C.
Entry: 13,°C
